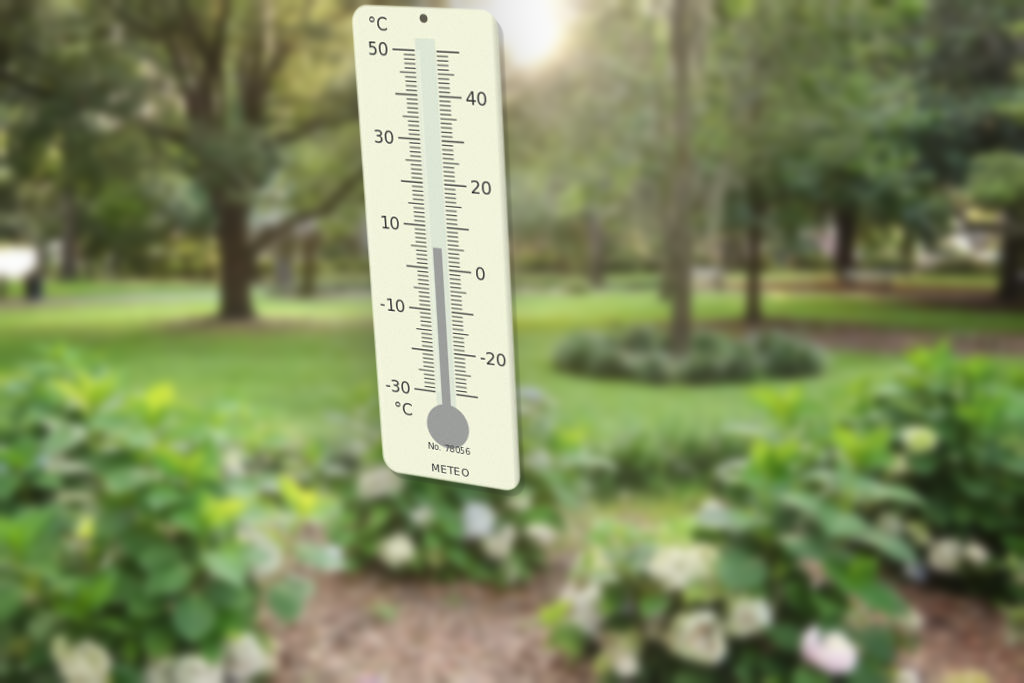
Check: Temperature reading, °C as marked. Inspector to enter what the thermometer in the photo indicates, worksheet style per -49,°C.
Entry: 5,°C
